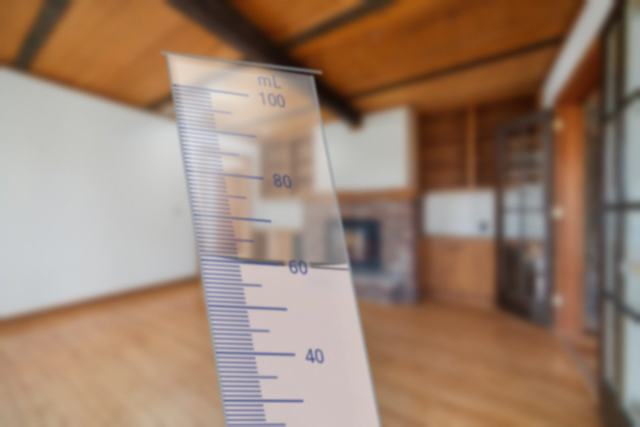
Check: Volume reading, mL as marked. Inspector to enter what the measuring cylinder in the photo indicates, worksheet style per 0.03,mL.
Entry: 60,mL
